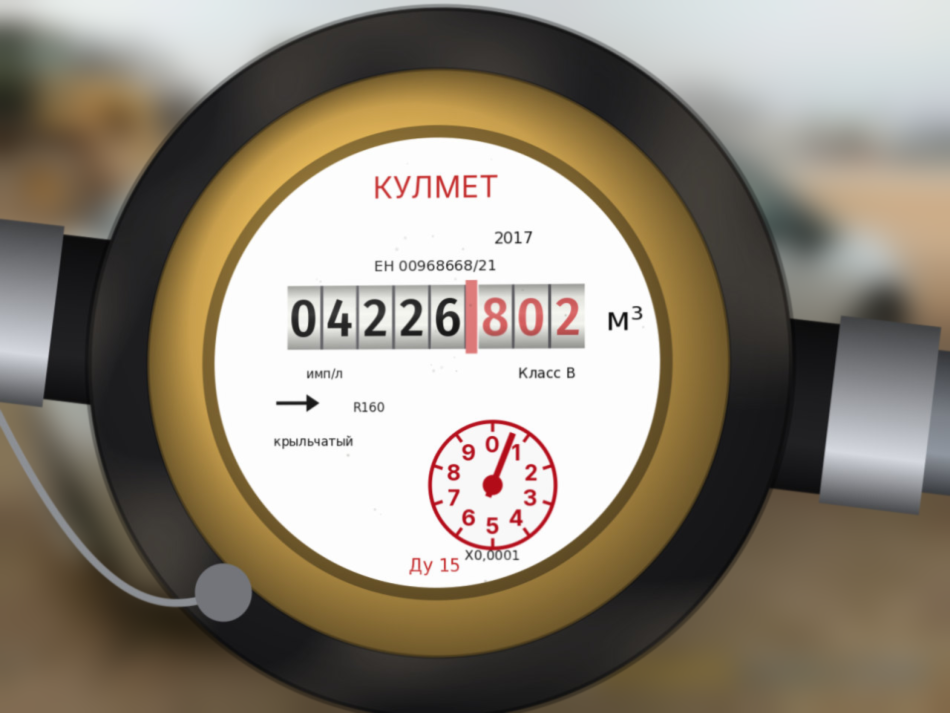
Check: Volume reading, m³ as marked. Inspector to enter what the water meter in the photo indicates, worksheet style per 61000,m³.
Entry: 4226.8020,m³
